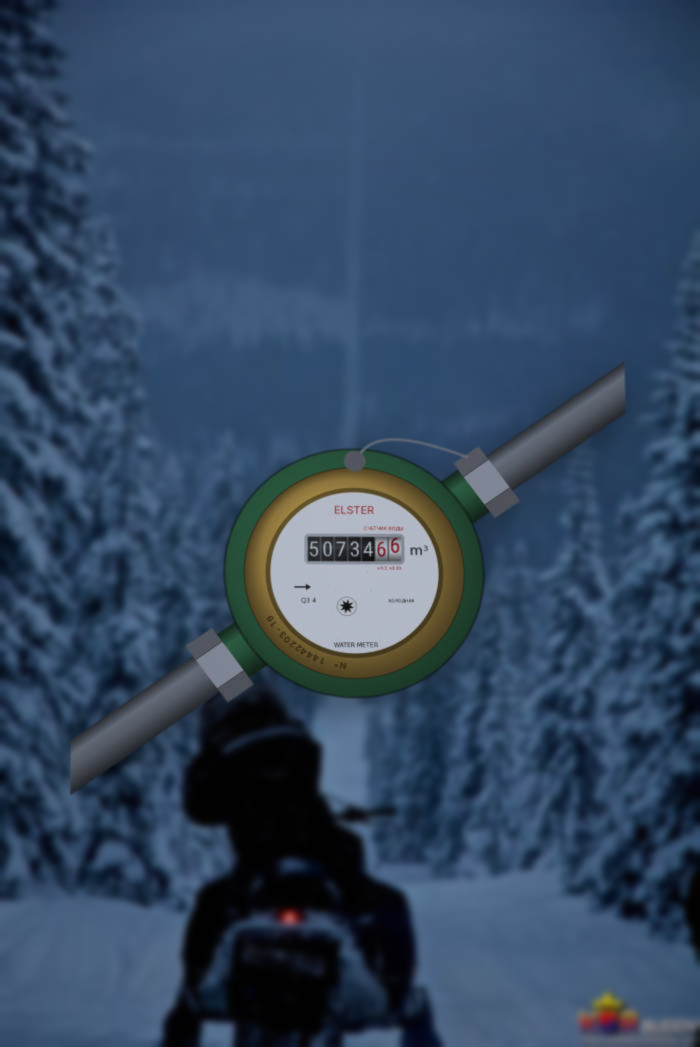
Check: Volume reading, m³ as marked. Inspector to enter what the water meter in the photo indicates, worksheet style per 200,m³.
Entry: 50734.66,m³
